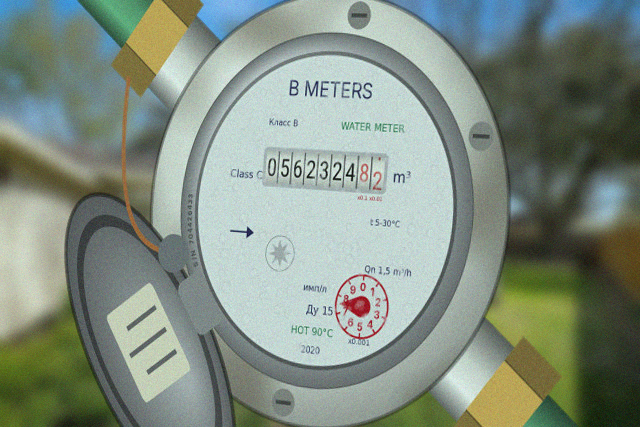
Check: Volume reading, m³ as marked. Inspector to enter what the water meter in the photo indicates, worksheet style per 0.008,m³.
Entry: 562324.817,m³
